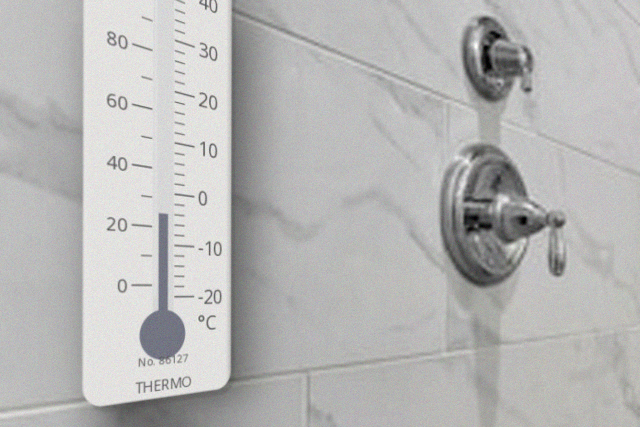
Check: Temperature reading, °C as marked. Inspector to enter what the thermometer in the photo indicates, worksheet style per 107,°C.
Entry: -4,°C
